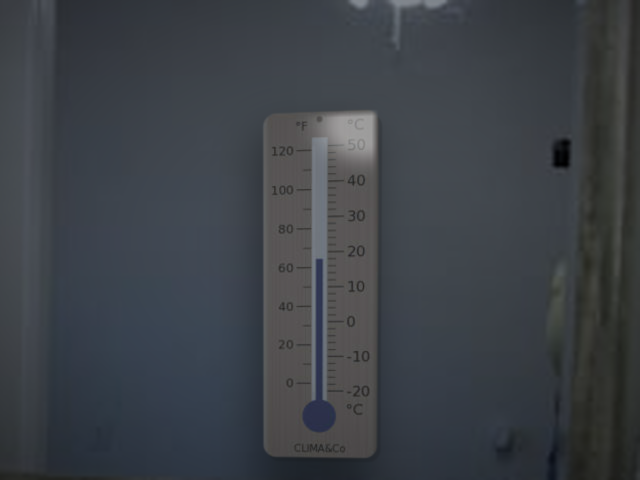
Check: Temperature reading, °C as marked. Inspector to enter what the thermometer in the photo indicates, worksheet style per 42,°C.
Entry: 18,°C
